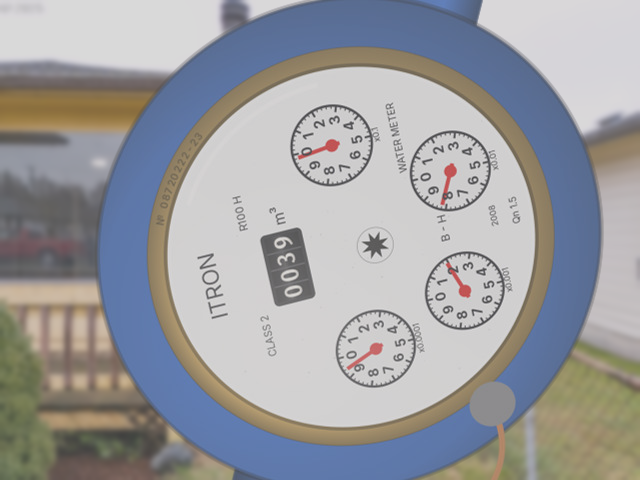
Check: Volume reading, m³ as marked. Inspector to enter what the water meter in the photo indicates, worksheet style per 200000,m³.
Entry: 38.9819,m³
